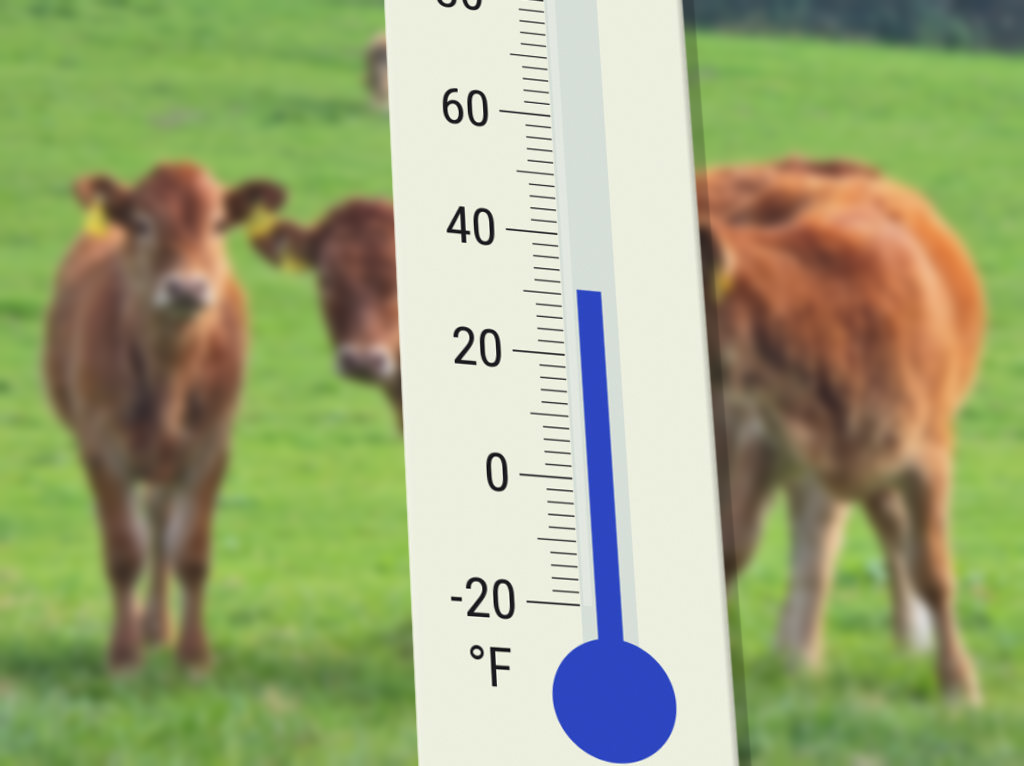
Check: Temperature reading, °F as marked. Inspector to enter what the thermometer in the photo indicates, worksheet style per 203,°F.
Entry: 31,°F
